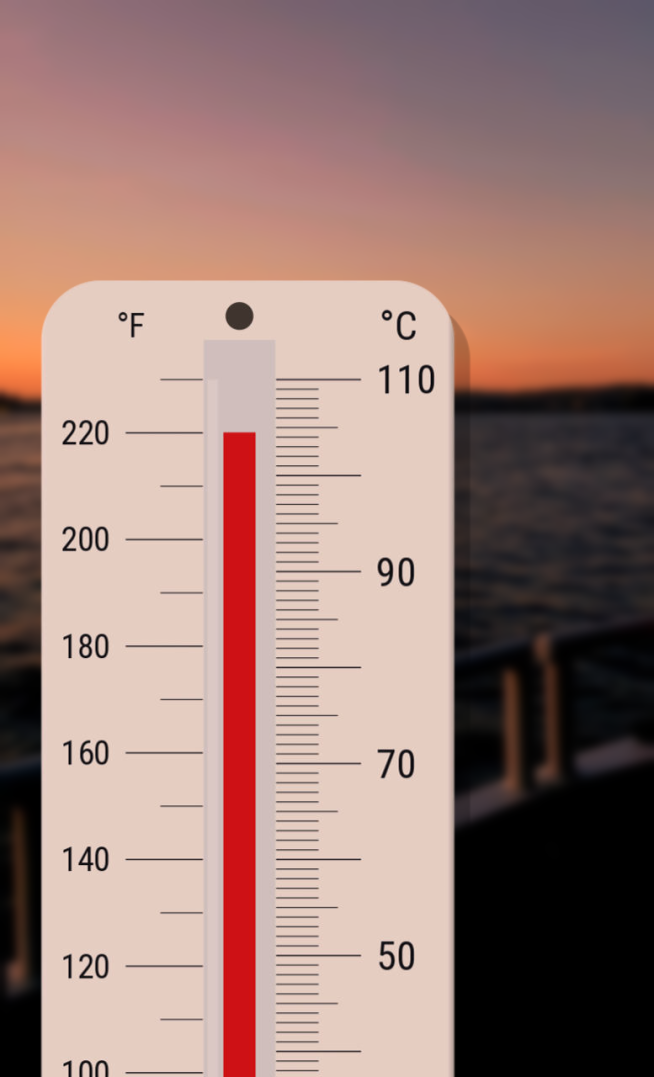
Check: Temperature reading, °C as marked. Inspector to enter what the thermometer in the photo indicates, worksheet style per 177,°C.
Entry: 104.5,°C
